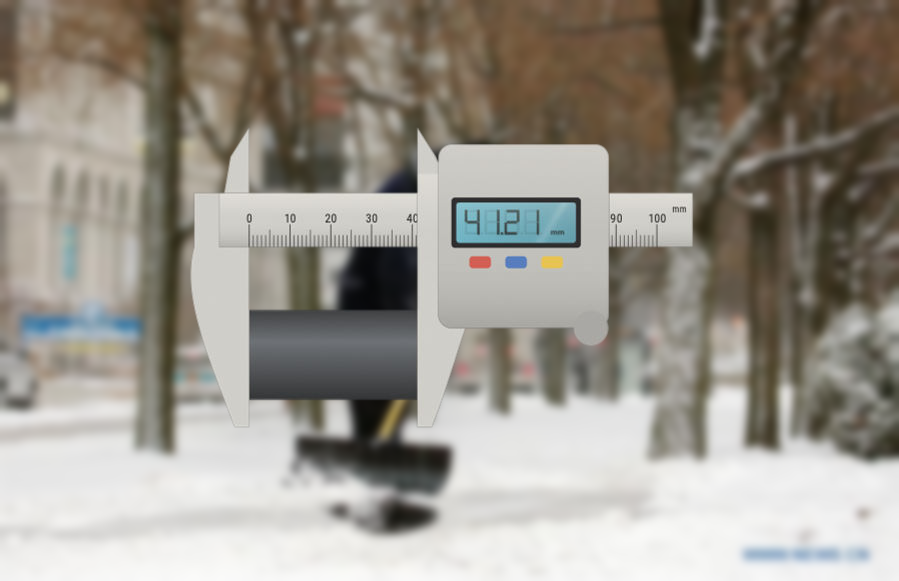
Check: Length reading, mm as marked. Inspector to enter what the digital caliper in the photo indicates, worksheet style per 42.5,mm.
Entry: 41.21,mm
